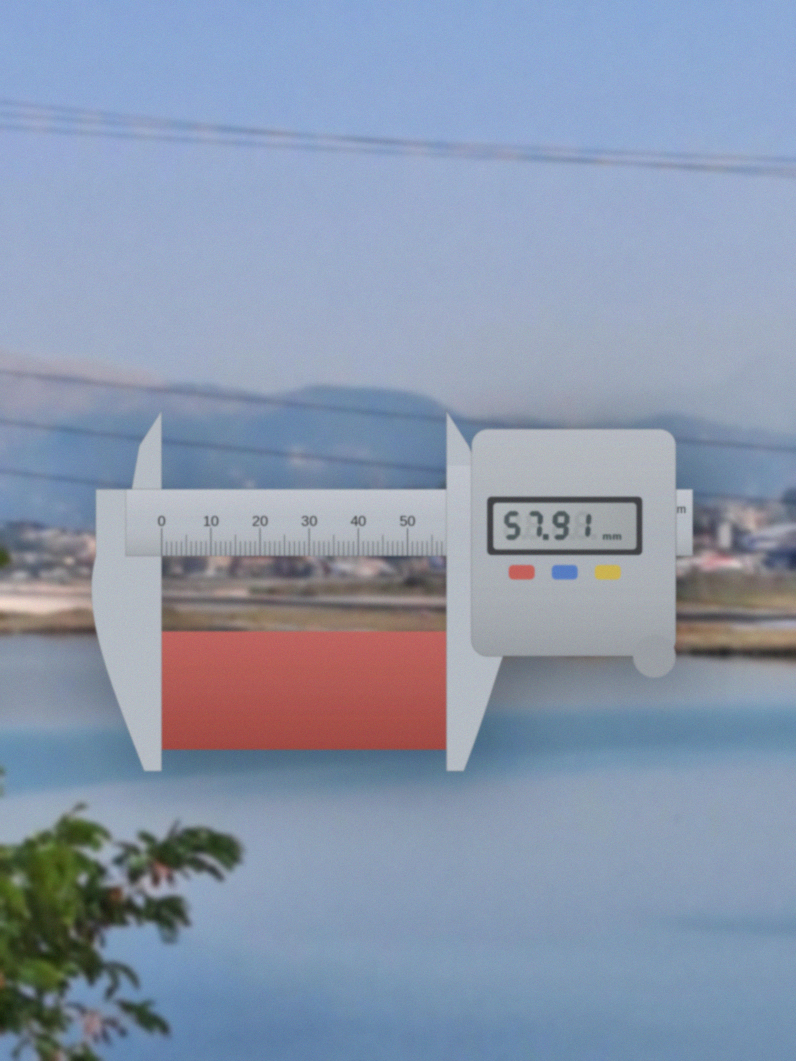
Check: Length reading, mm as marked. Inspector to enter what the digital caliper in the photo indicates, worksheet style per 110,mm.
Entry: 57.91,mm
